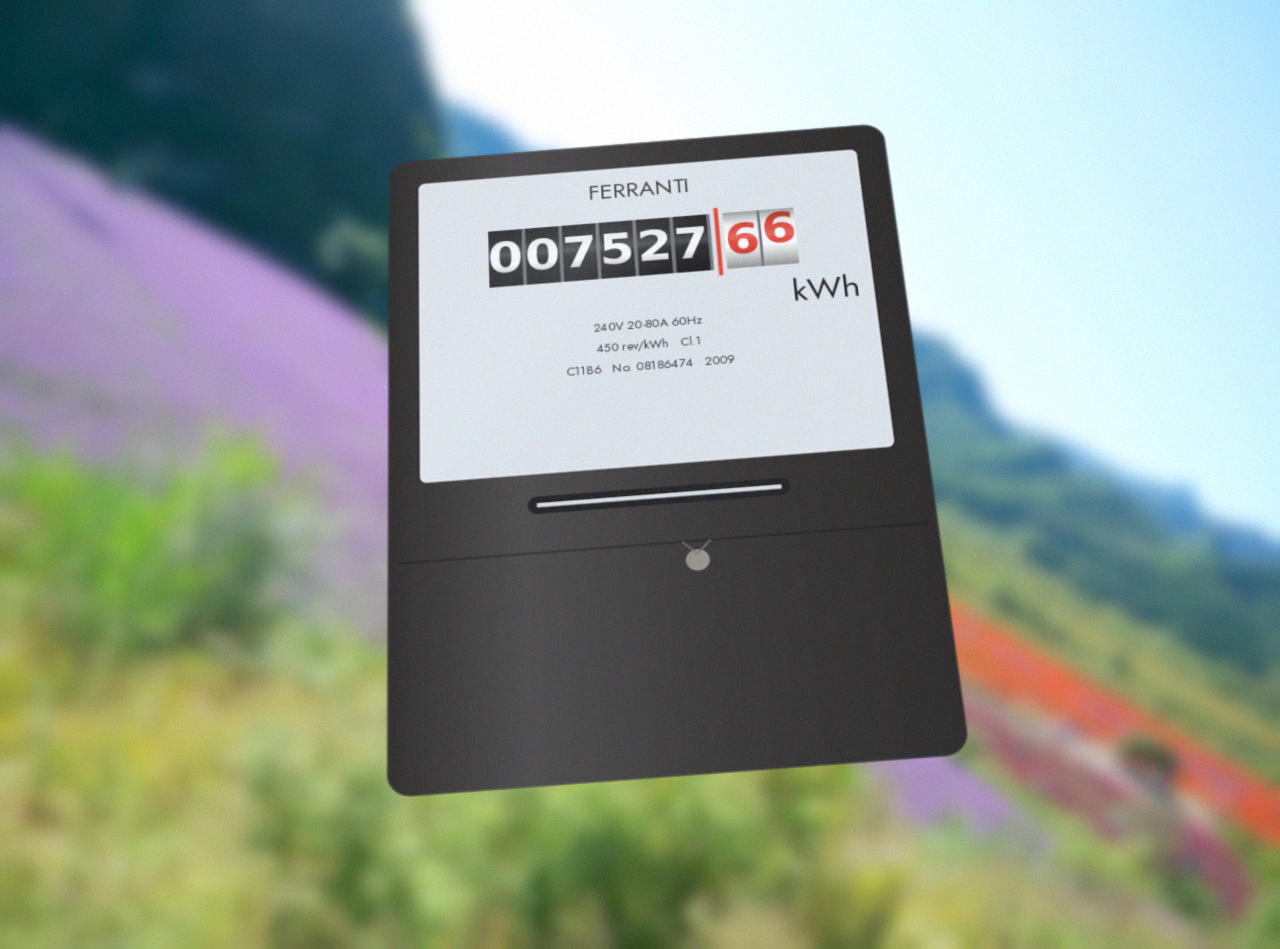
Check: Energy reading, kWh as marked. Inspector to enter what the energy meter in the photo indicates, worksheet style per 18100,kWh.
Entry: 7527.66,kWh
